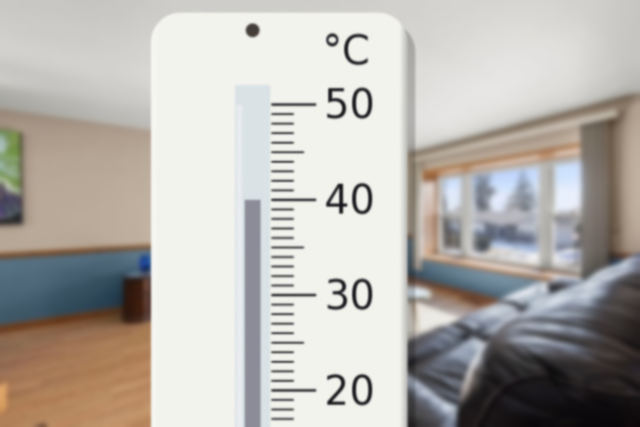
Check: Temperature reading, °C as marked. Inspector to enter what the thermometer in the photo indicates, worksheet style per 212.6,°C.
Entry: 40,°C
